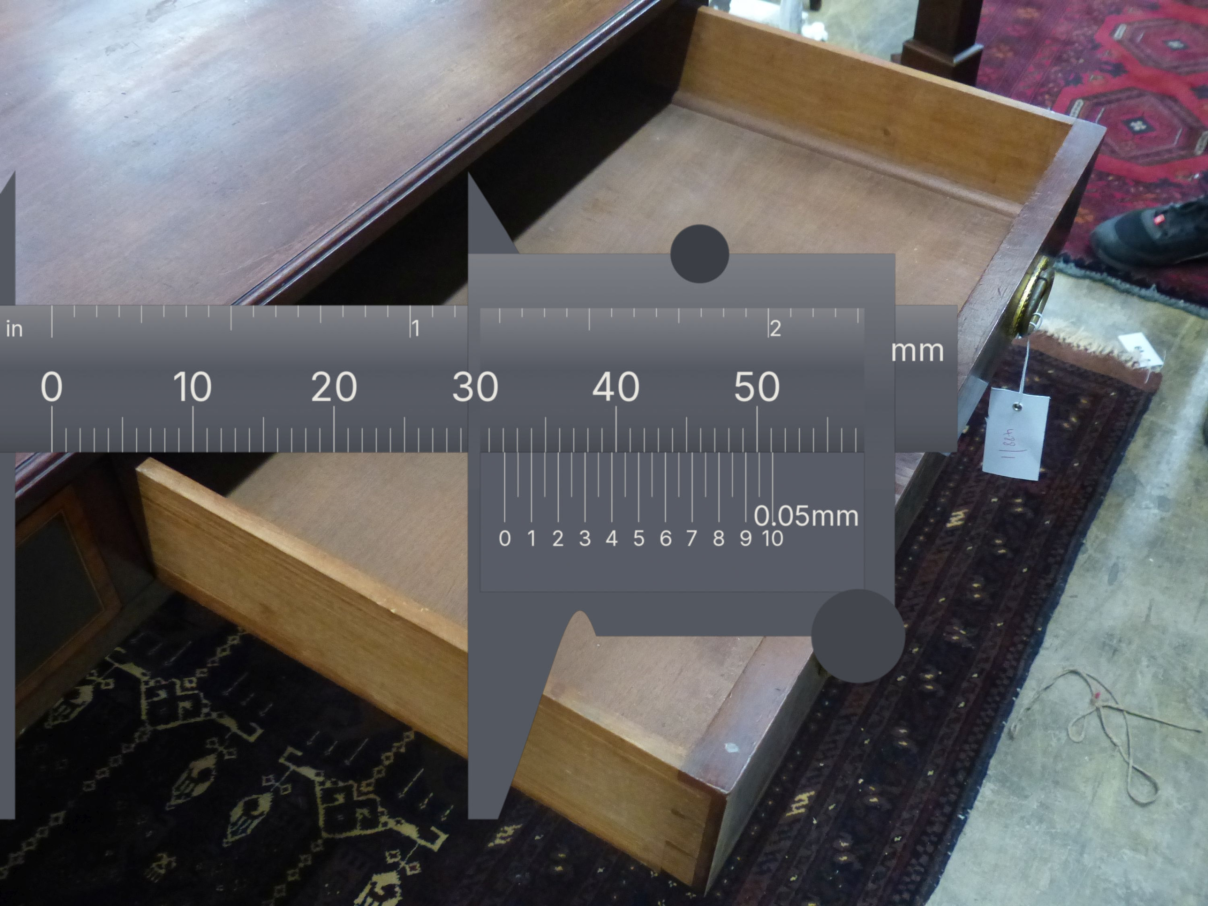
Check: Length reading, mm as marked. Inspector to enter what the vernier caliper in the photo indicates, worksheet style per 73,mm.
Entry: 32.1,mm
